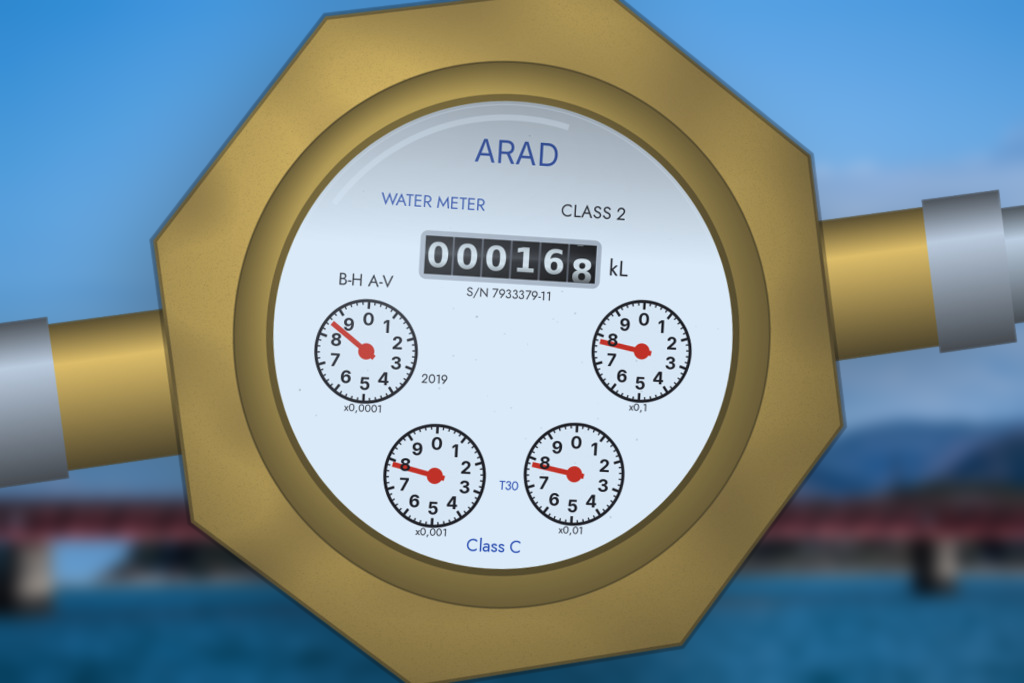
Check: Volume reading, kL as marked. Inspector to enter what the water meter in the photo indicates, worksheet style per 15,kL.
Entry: 167.7778,kL
